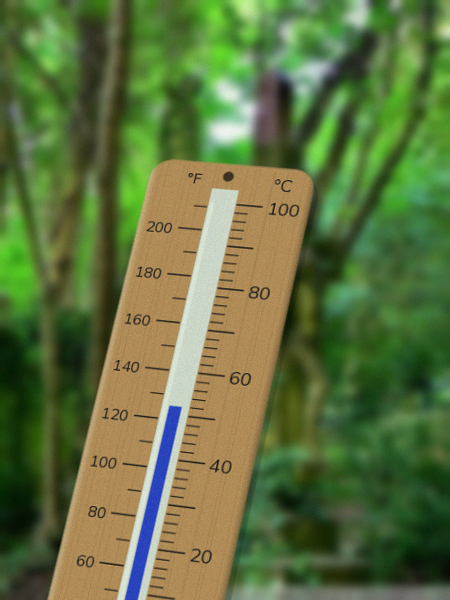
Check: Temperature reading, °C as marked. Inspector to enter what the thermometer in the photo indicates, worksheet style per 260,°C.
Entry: 52,°C
